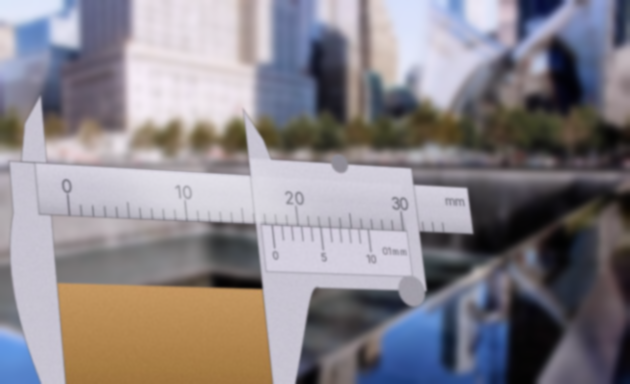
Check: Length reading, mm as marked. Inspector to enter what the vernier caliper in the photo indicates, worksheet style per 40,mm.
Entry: 17.6,mm
